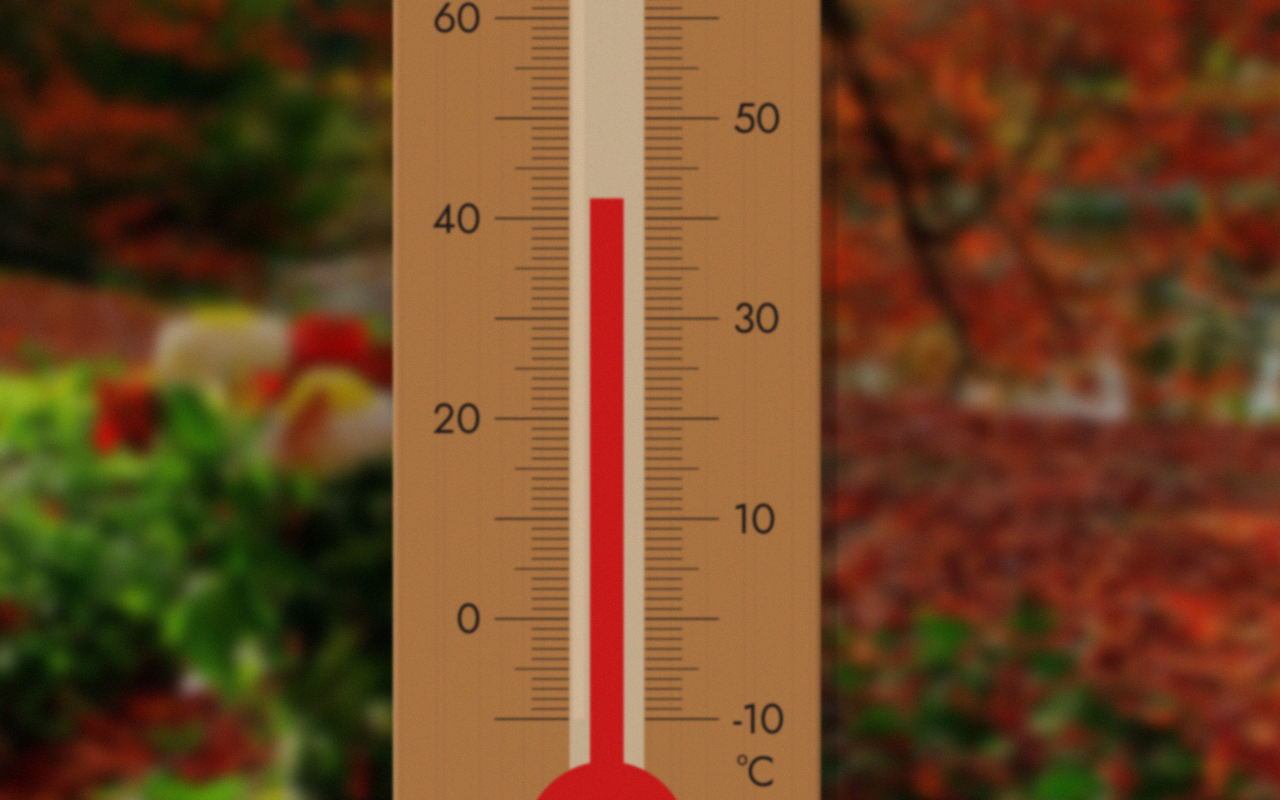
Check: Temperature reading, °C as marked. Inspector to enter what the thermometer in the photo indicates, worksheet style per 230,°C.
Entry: 42,°C
